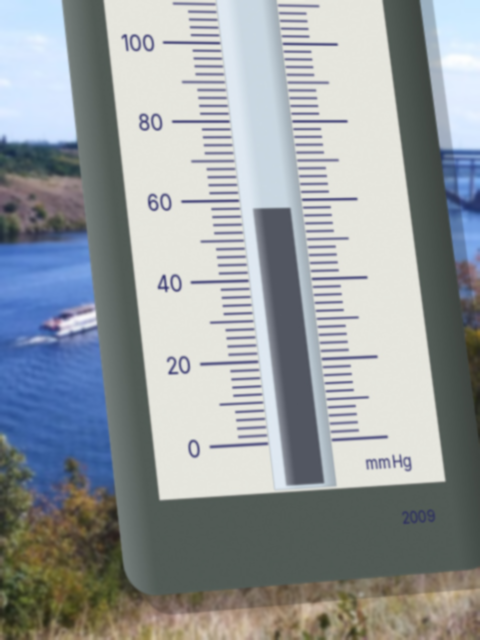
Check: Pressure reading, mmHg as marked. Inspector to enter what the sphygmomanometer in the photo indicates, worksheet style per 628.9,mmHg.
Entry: 58,mmHg
